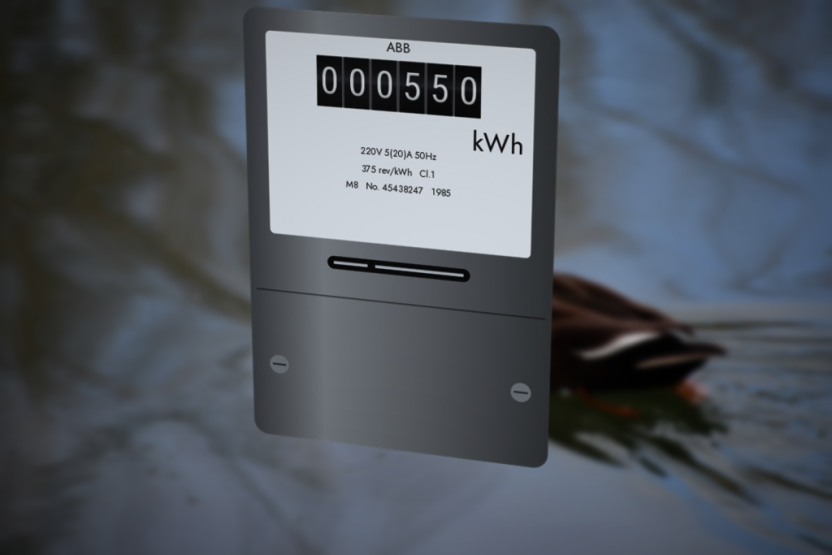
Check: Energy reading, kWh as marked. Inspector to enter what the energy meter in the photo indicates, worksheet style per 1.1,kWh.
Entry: 550,kWh
